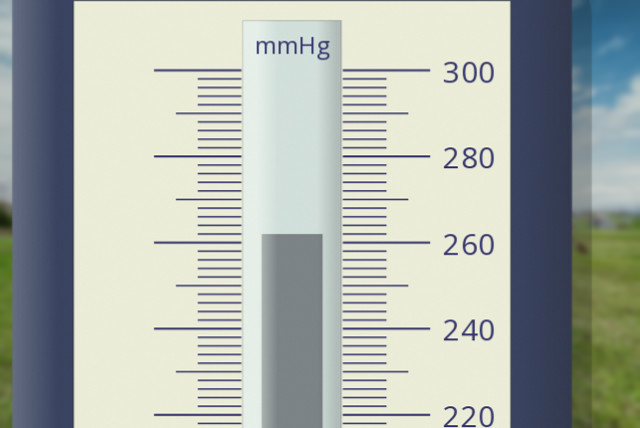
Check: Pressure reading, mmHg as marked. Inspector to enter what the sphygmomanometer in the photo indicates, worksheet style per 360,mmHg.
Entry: 262,mmHg
